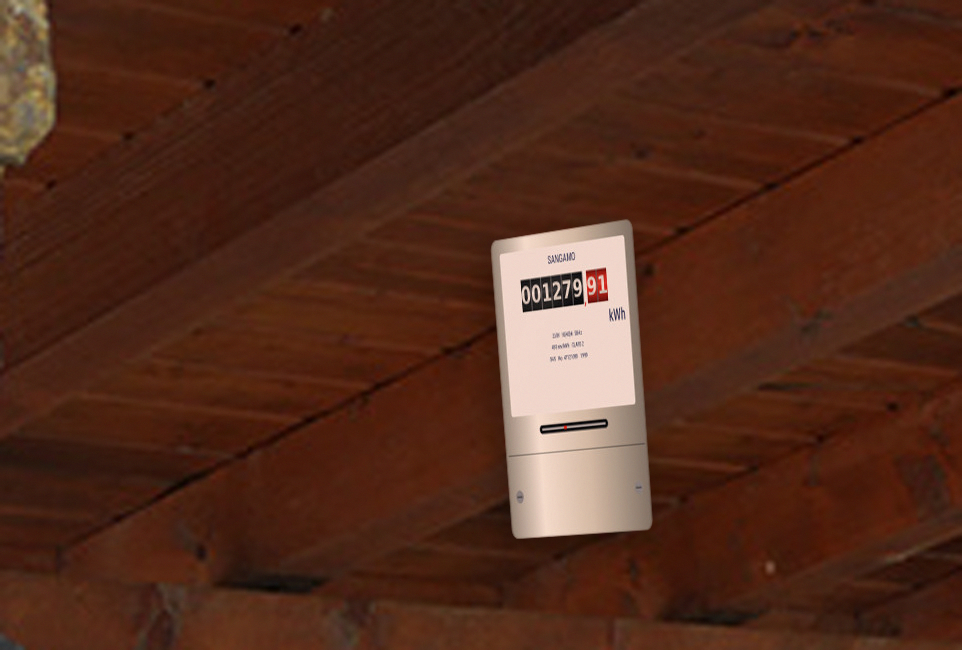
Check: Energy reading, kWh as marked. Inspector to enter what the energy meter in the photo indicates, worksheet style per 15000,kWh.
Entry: 1279.91,kWh
